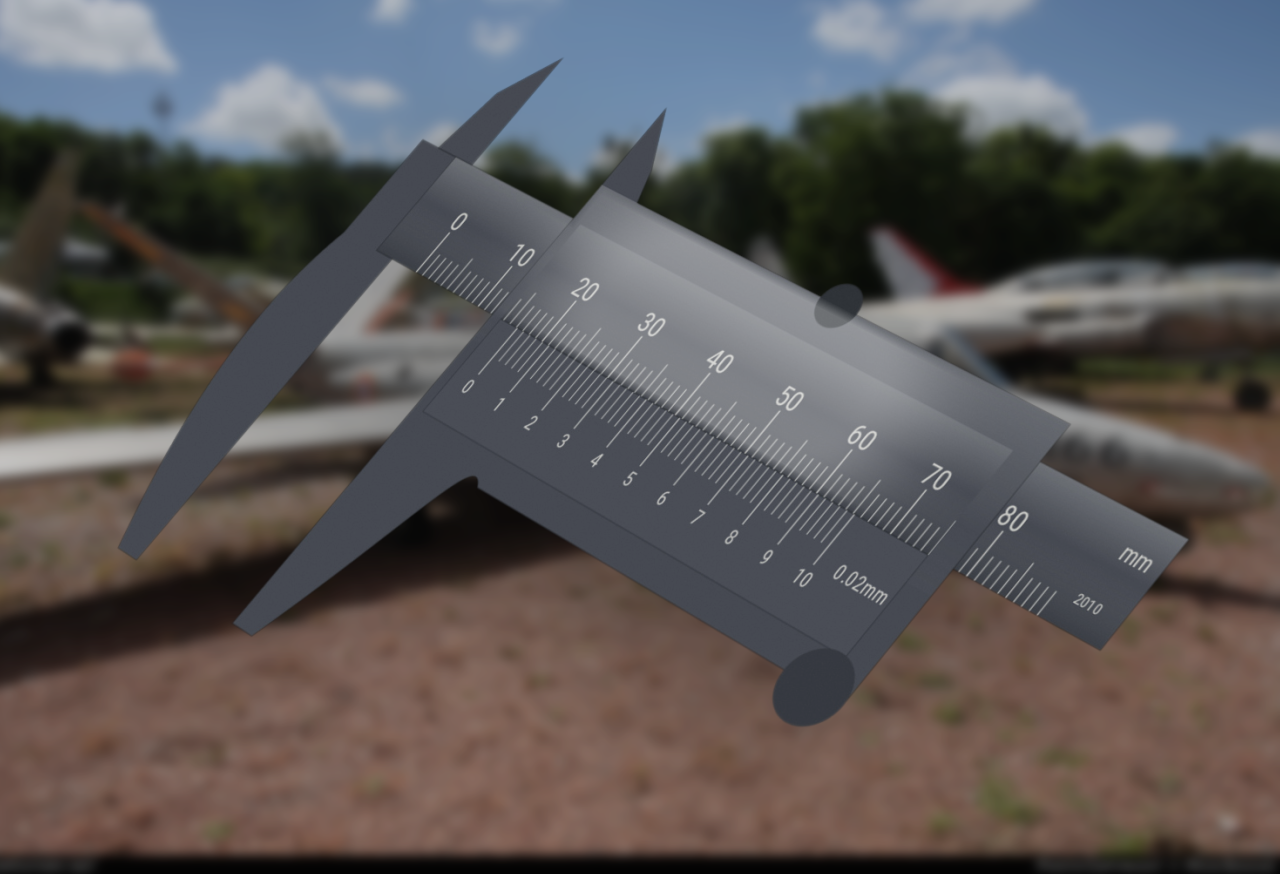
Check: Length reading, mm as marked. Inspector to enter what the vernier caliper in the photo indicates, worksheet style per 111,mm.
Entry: 16.2,mm
